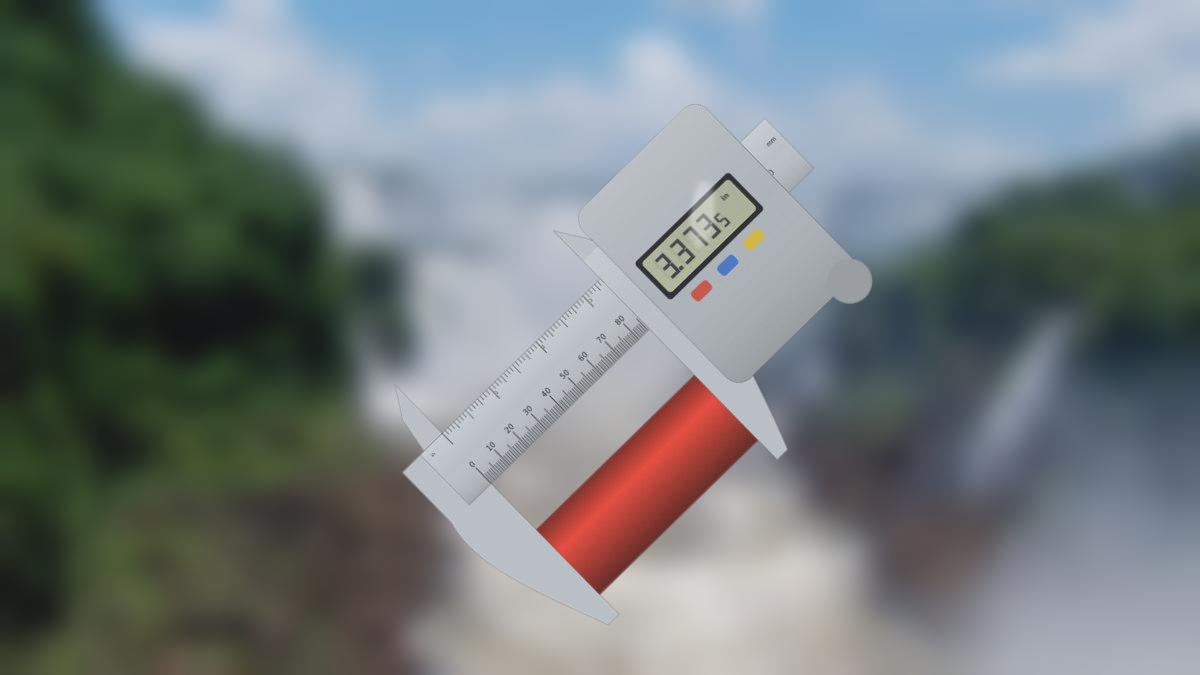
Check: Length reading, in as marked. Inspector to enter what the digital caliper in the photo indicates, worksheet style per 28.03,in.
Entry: 3.3735,in
